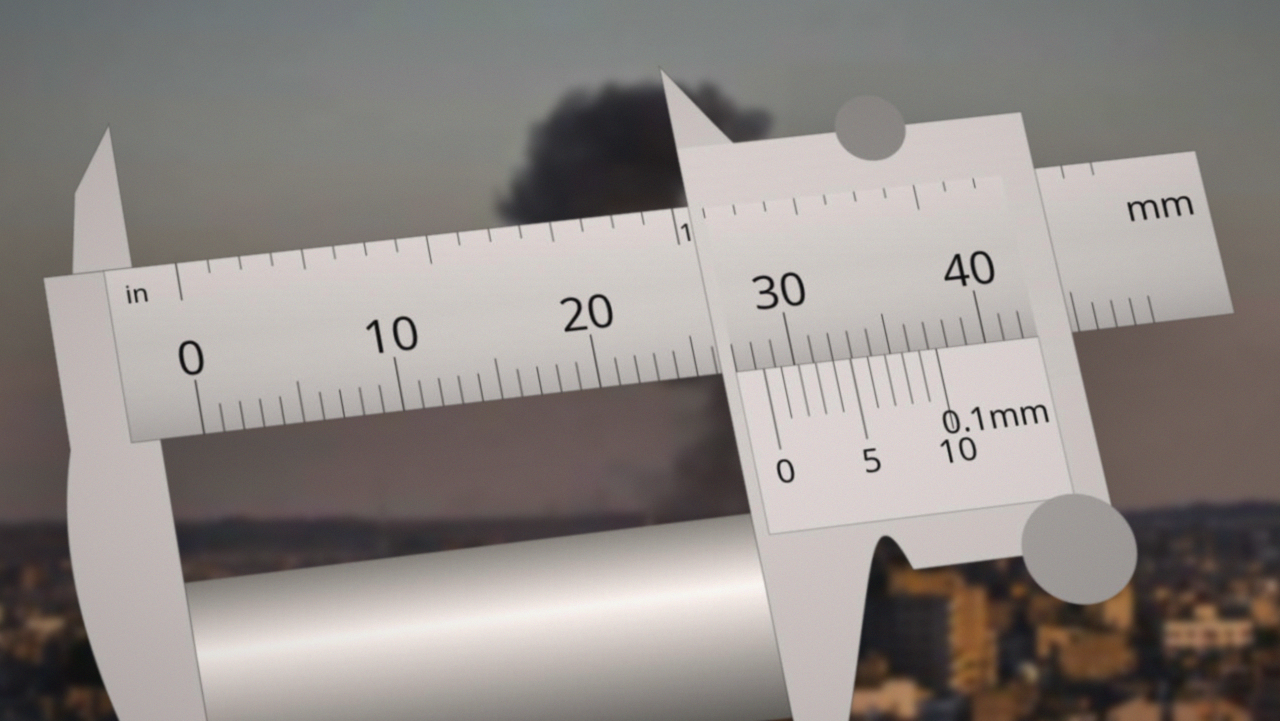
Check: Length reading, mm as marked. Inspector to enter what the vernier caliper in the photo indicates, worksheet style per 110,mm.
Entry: 28.4,mm
